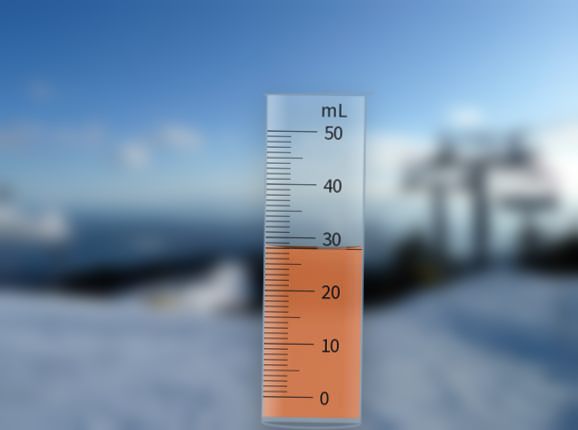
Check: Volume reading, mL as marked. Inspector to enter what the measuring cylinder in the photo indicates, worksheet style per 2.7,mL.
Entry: 28,mL
